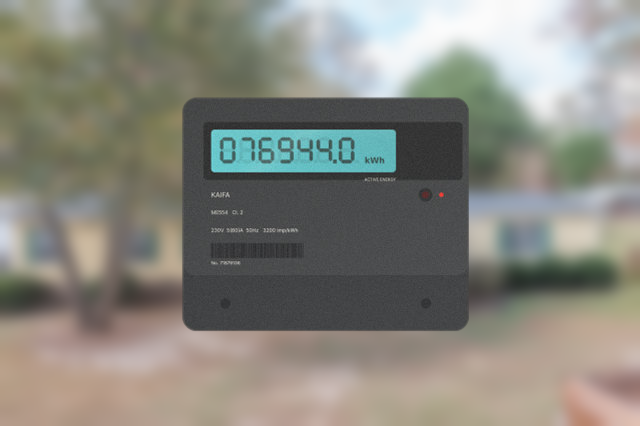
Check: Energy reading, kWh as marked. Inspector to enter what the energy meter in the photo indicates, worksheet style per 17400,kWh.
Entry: 76944.0,kWh
